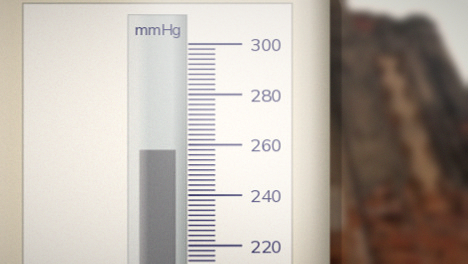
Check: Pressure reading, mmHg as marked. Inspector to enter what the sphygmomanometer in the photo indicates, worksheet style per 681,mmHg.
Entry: 258,mmHg
